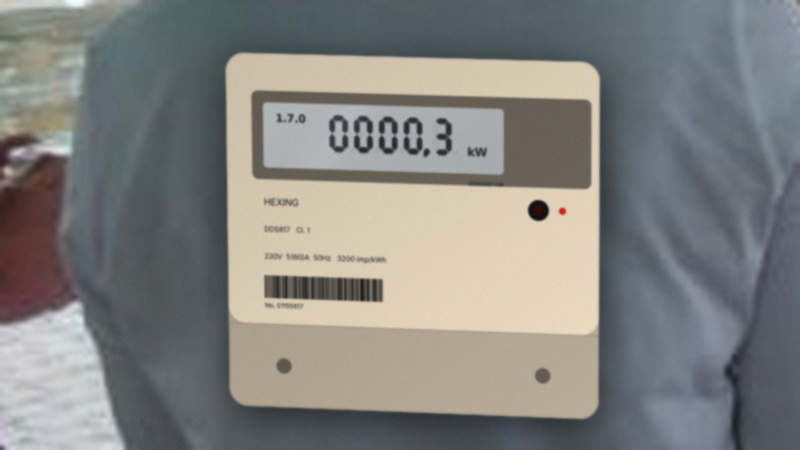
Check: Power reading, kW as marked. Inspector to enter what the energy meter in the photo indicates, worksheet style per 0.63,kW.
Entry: 0.3,kW
